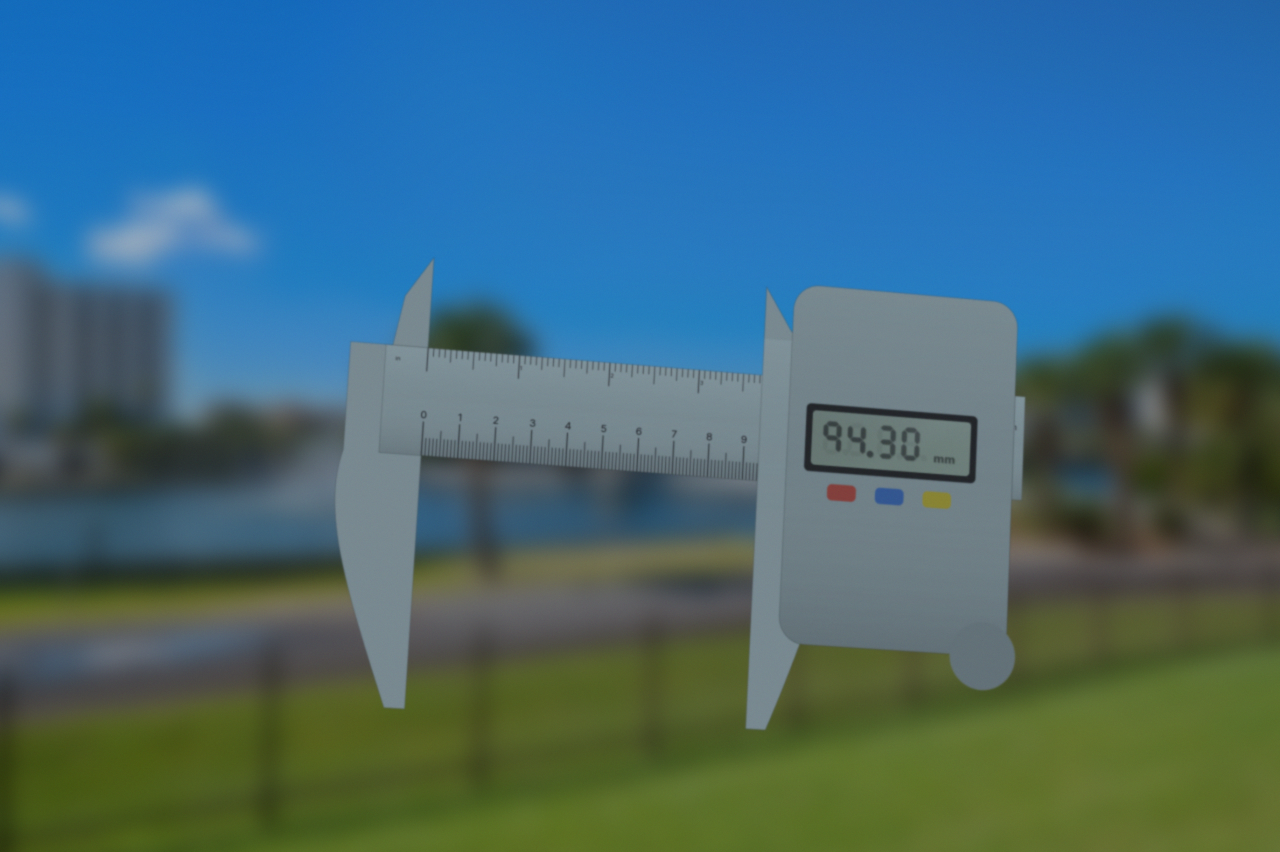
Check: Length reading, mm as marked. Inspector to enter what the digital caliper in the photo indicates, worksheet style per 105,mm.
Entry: 94.30,mm
